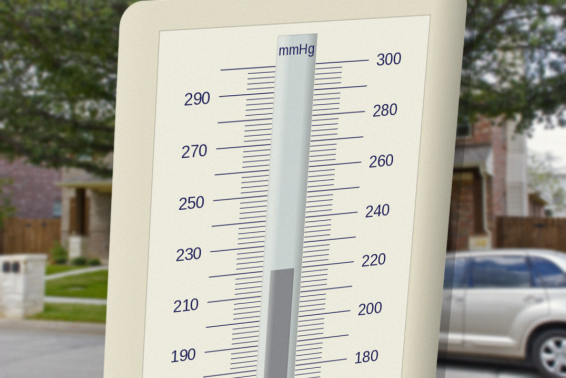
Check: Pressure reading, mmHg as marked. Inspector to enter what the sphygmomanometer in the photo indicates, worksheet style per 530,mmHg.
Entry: 220,mmHg
